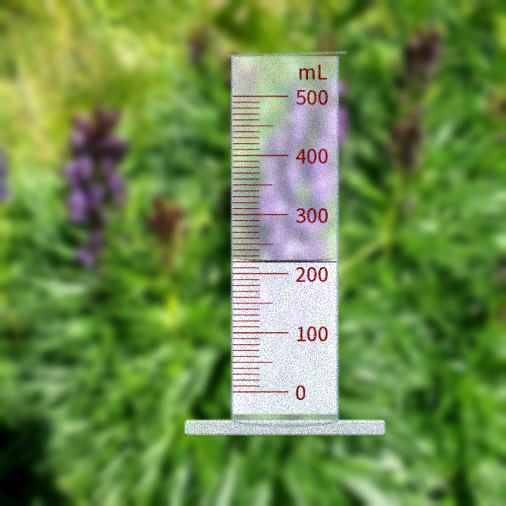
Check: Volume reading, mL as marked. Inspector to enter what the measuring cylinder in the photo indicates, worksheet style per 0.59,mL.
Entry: 220,mL
